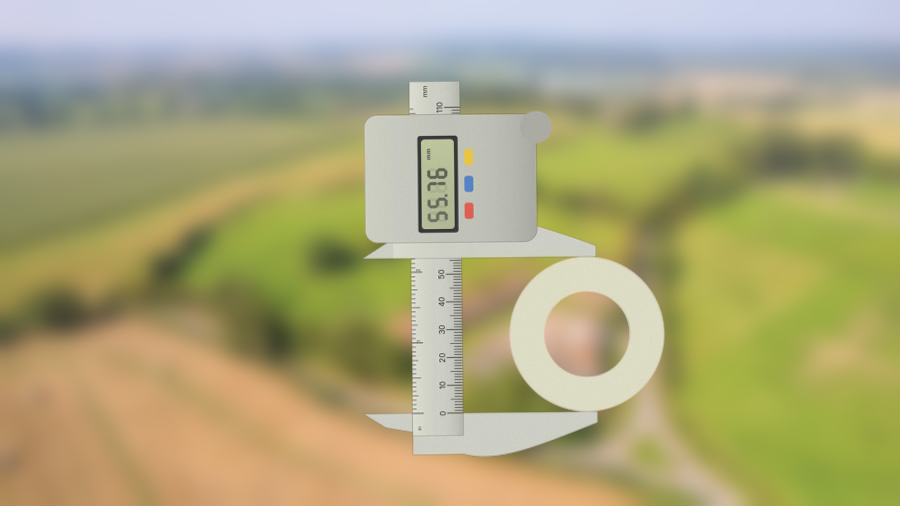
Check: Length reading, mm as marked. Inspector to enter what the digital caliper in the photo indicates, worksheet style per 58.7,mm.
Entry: 55.76,mm
